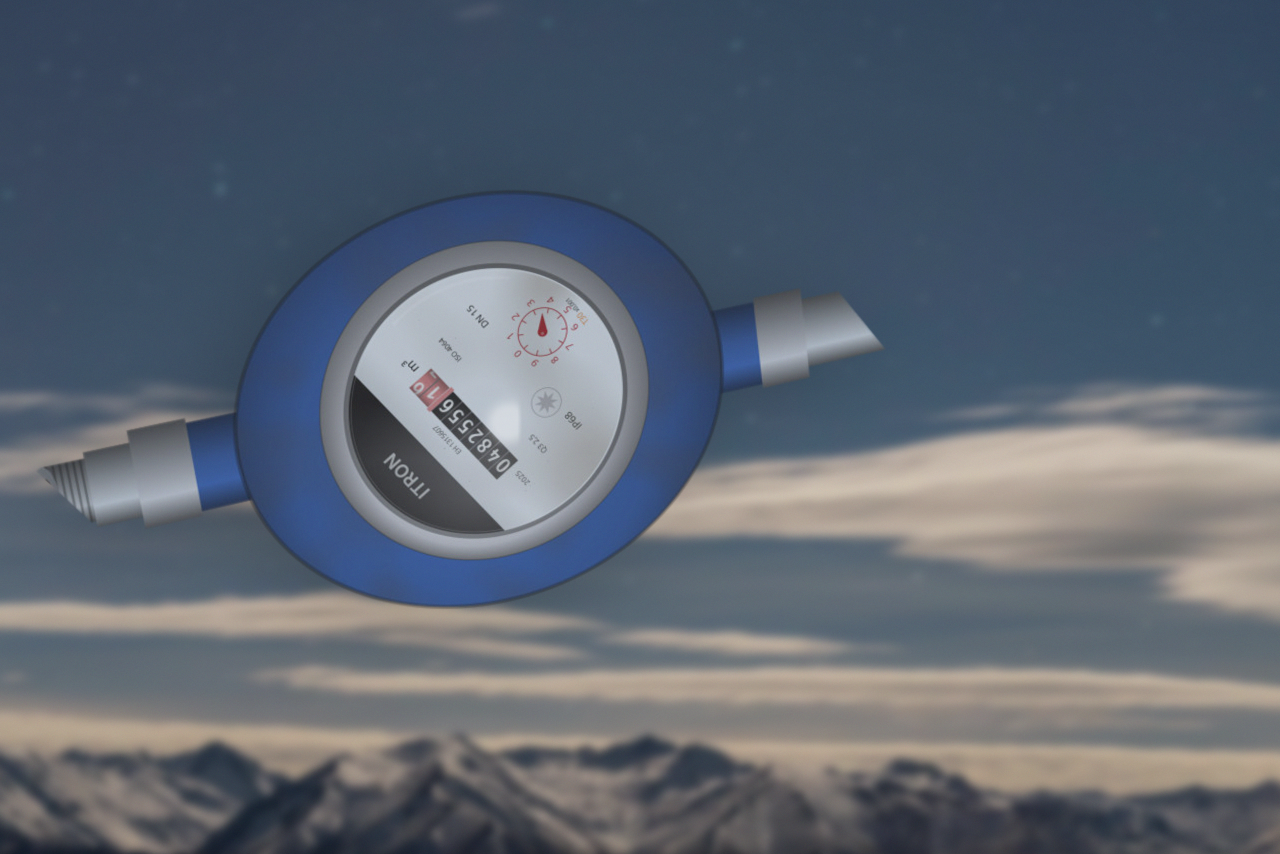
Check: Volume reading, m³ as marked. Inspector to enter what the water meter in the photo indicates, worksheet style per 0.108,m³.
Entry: 482556.163,m³
